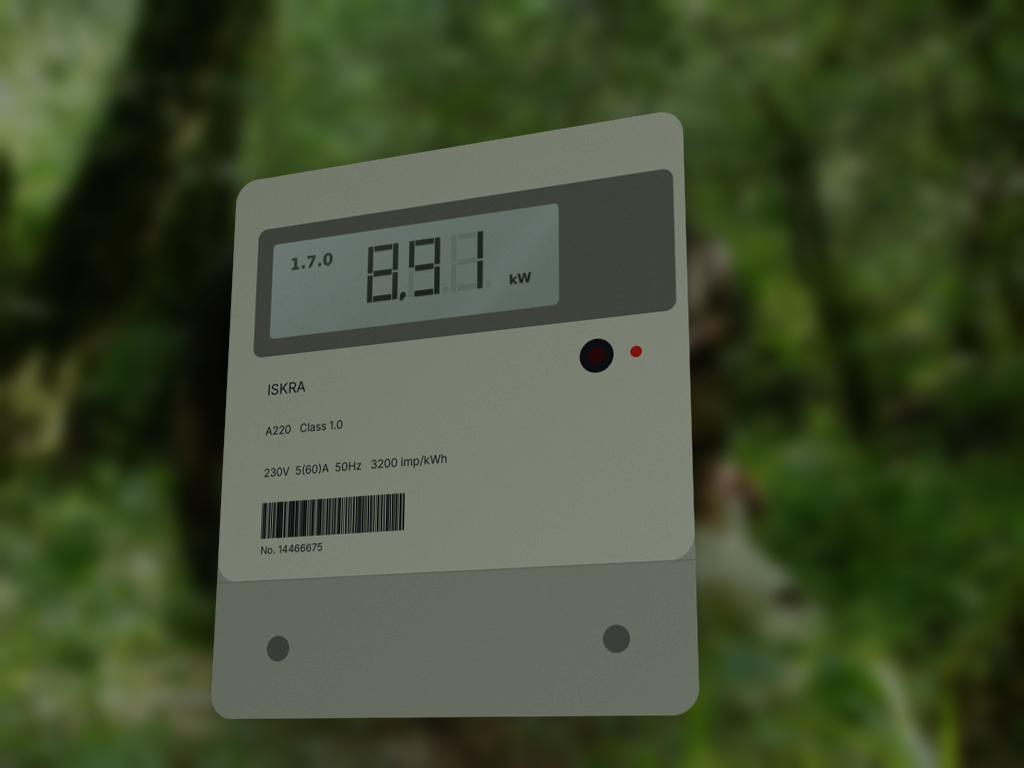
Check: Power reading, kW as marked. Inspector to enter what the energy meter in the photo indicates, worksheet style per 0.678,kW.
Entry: 8.91,kW
